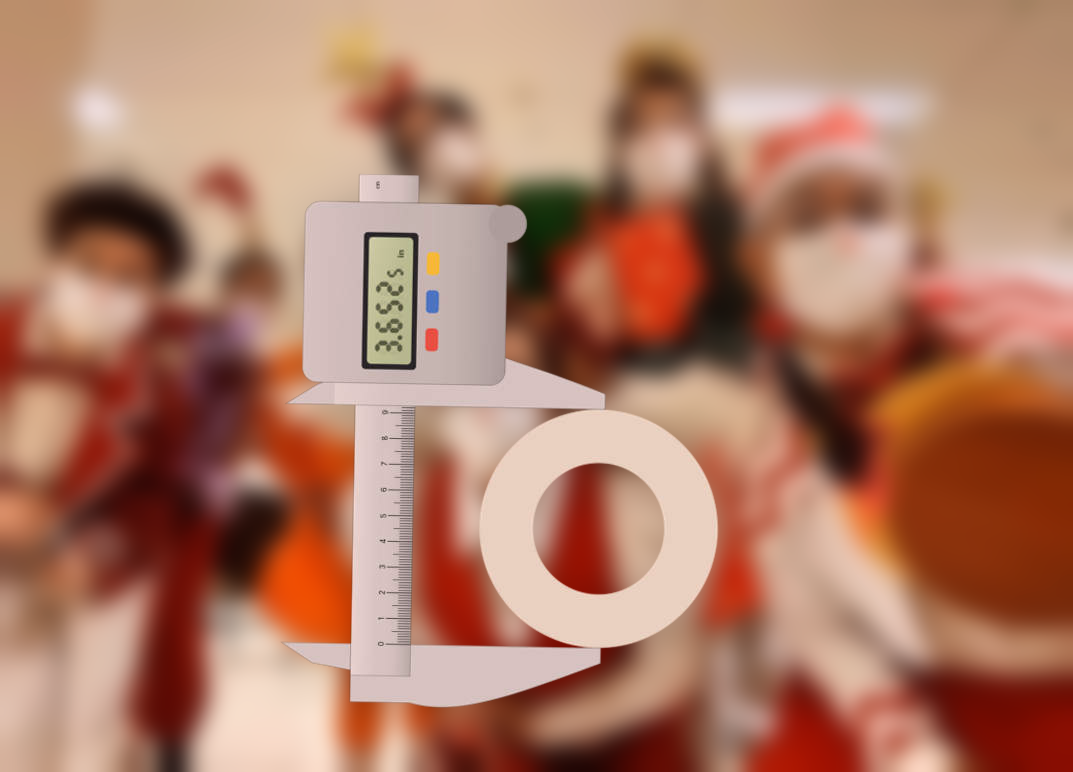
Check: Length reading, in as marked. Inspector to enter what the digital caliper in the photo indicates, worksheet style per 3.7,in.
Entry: 3.6525,in
